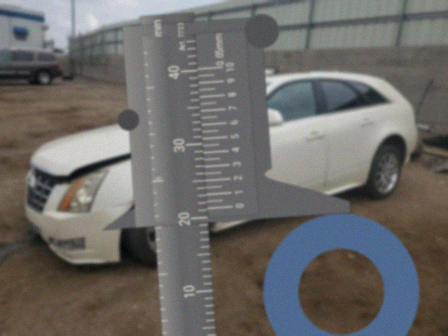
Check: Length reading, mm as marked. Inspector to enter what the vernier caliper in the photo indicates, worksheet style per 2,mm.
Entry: 21.2,mm
